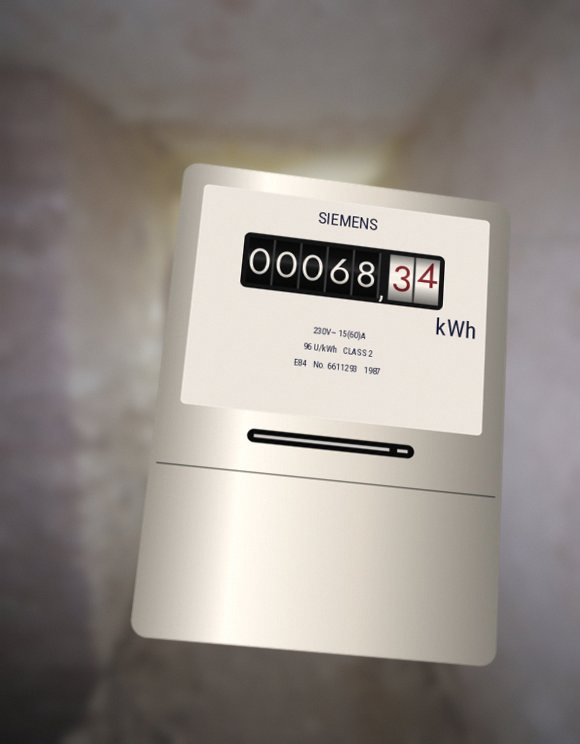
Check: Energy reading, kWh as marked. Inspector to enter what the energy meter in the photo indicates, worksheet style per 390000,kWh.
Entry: 68.34,kWh
